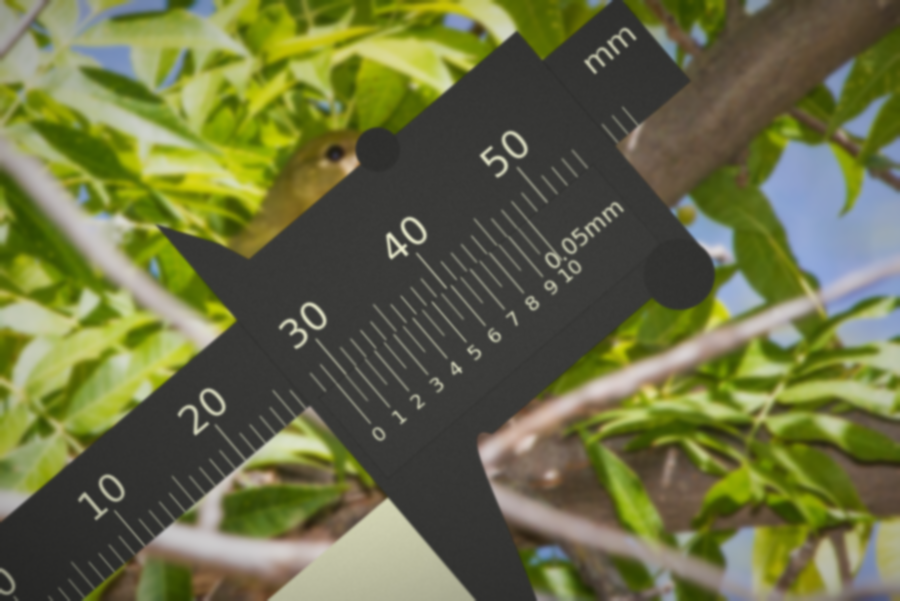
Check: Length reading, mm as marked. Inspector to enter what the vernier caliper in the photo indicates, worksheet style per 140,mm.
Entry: 29.0,mm
